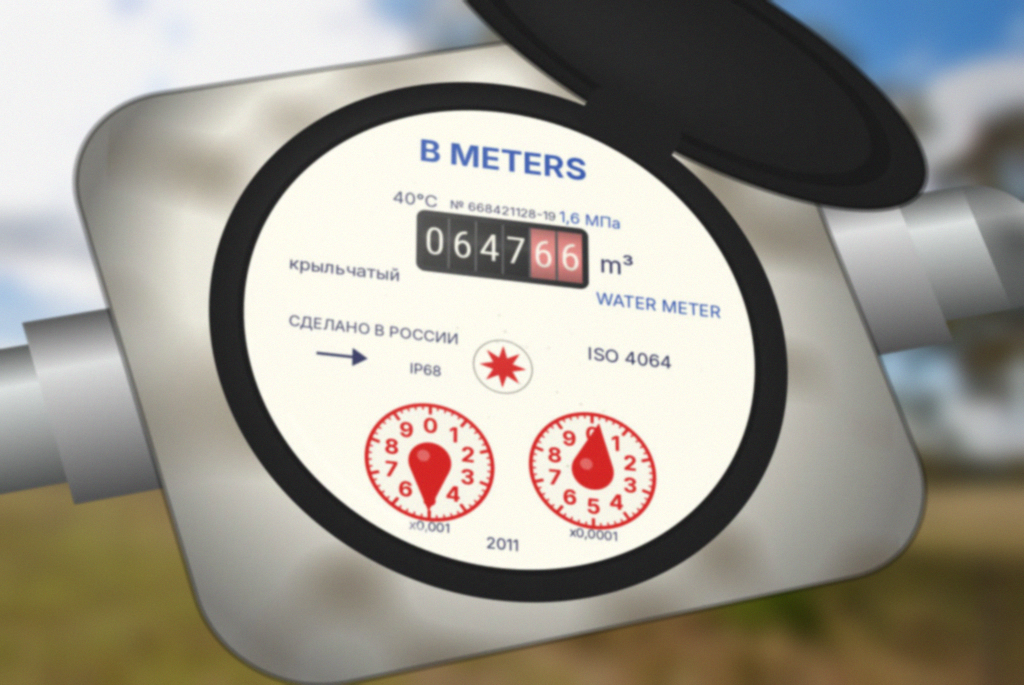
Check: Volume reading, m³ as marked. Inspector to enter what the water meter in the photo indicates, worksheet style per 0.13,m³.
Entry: 647.6650,m³
